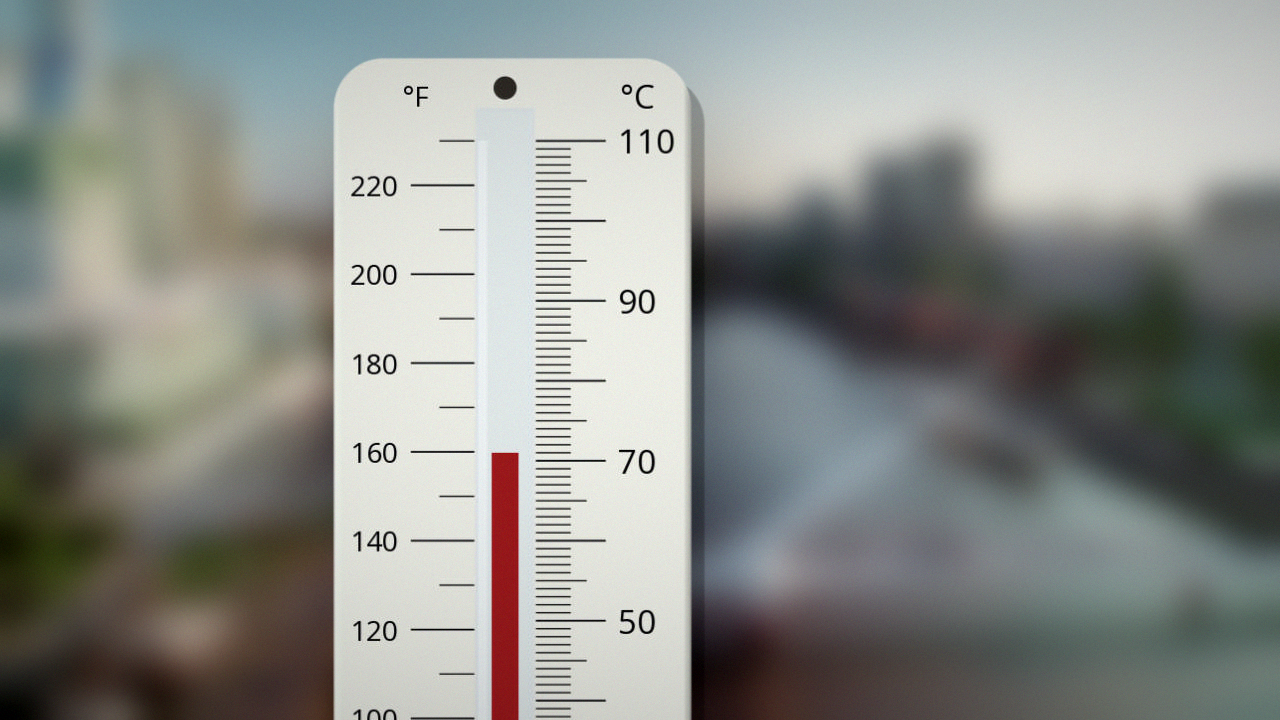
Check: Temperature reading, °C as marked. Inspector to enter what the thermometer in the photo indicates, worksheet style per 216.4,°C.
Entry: 71,°C
